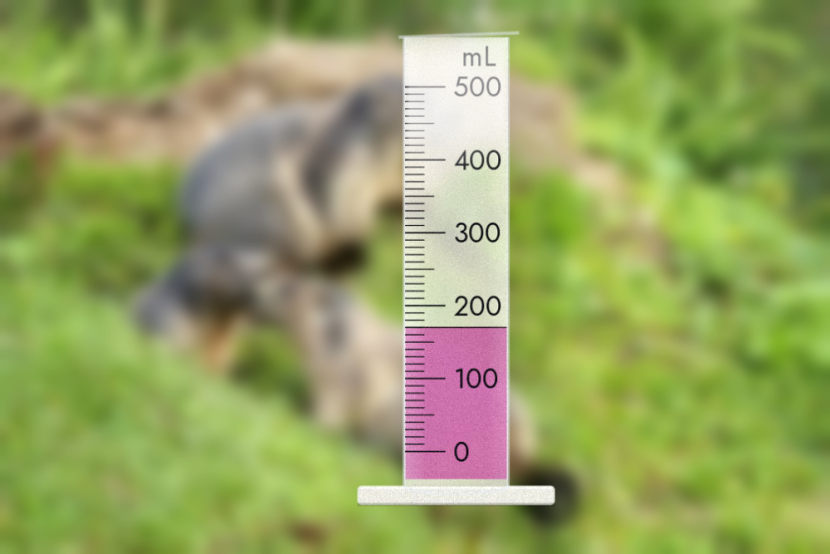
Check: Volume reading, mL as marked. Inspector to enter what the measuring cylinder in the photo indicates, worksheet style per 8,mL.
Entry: 170,mL
